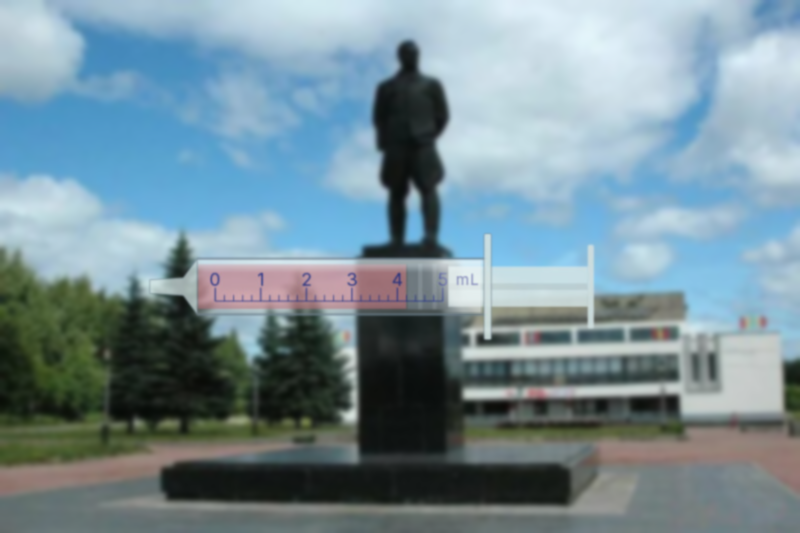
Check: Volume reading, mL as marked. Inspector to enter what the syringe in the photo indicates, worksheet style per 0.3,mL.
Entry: 4.2,mL
